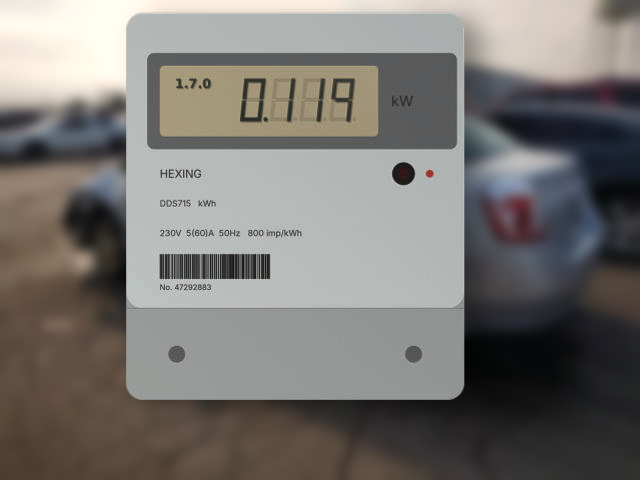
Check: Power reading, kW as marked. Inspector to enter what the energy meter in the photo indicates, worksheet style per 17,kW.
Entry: 0.119,kW
